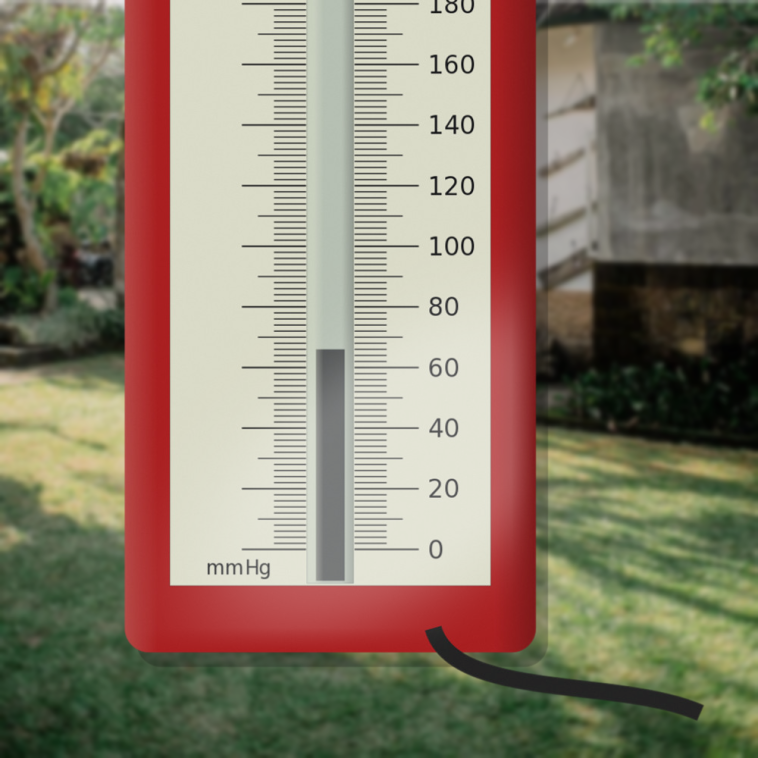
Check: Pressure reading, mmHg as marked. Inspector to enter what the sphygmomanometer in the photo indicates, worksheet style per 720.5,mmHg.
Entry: 66,mmHg
